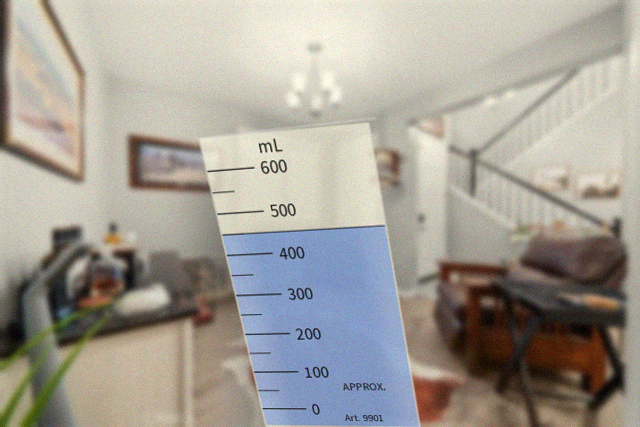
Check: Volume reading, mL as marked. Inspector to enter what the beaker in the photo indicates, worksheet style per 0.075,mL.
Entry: 450,mL
